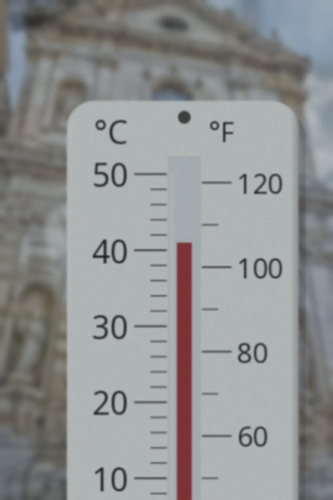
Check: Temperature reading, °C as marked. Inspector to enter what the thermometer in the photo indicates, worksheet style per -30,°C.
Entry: 41,°C
